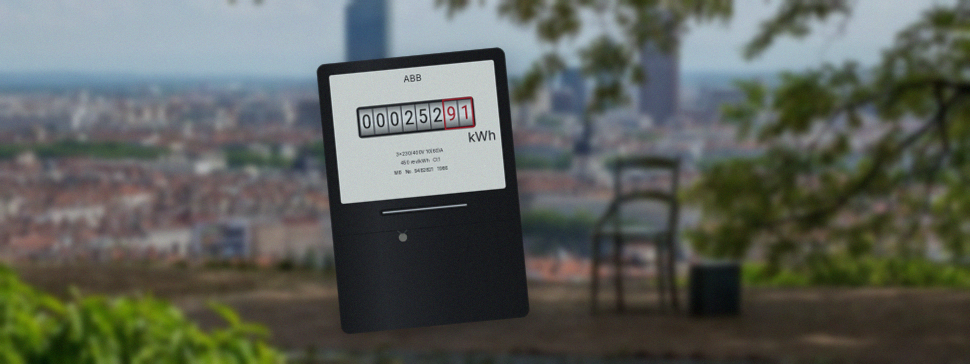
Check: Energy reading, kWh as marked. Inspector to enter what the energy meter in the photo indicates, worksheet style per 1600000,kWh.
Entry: 252.91,kWh
